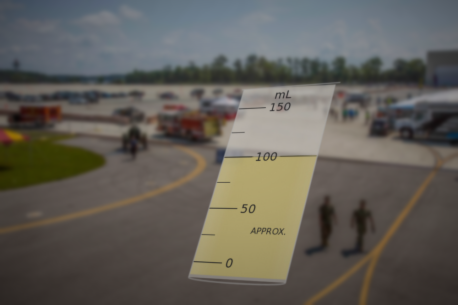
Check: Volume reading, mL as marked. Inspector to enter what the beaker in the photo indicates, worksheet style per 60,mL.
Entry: 100,mL
